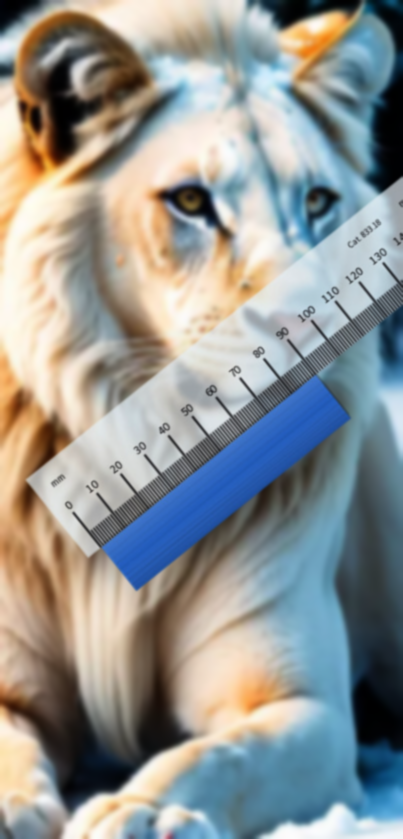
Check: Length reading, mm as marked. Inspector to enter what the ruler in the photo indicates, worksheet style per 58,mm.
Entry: 90,mm
